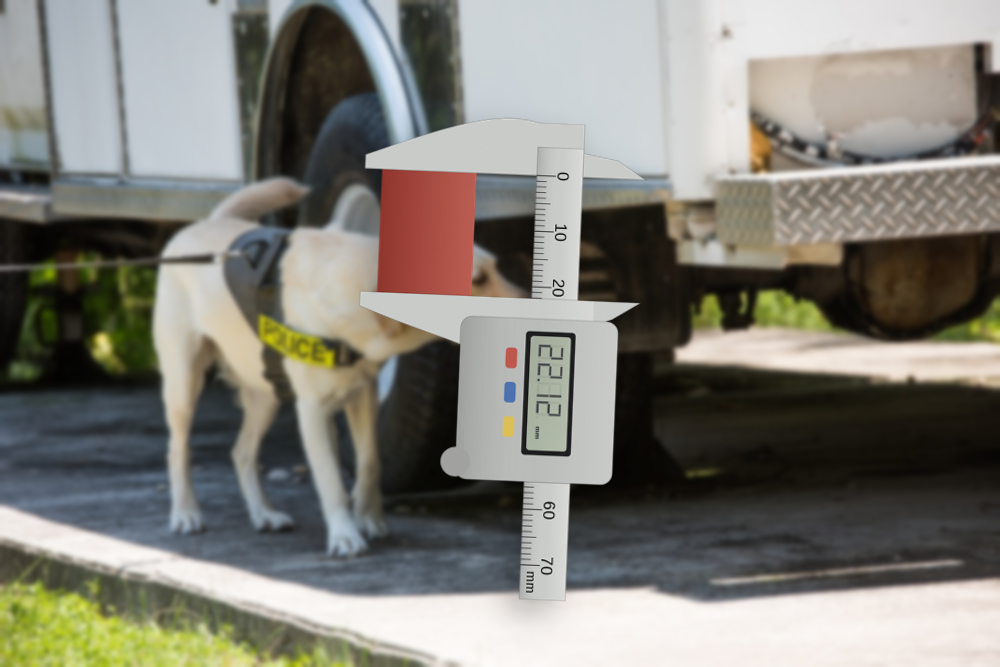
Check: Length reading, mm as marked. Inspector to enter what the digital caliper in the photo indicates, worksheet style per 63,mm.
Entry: 22.12,mm
